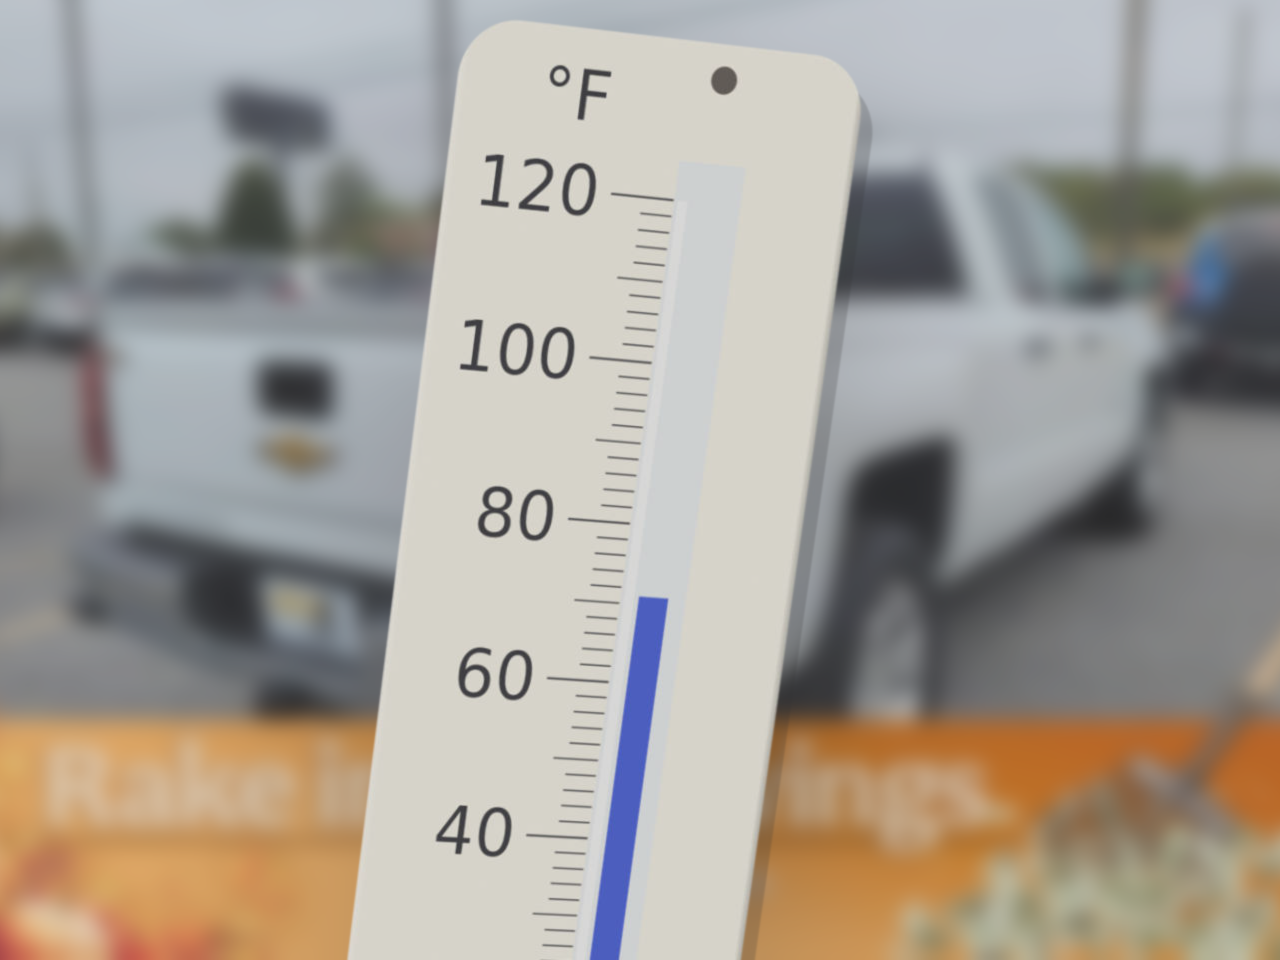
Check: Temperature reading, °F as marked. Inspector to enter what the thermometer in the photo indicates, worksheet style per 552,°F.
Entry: 71,°F
